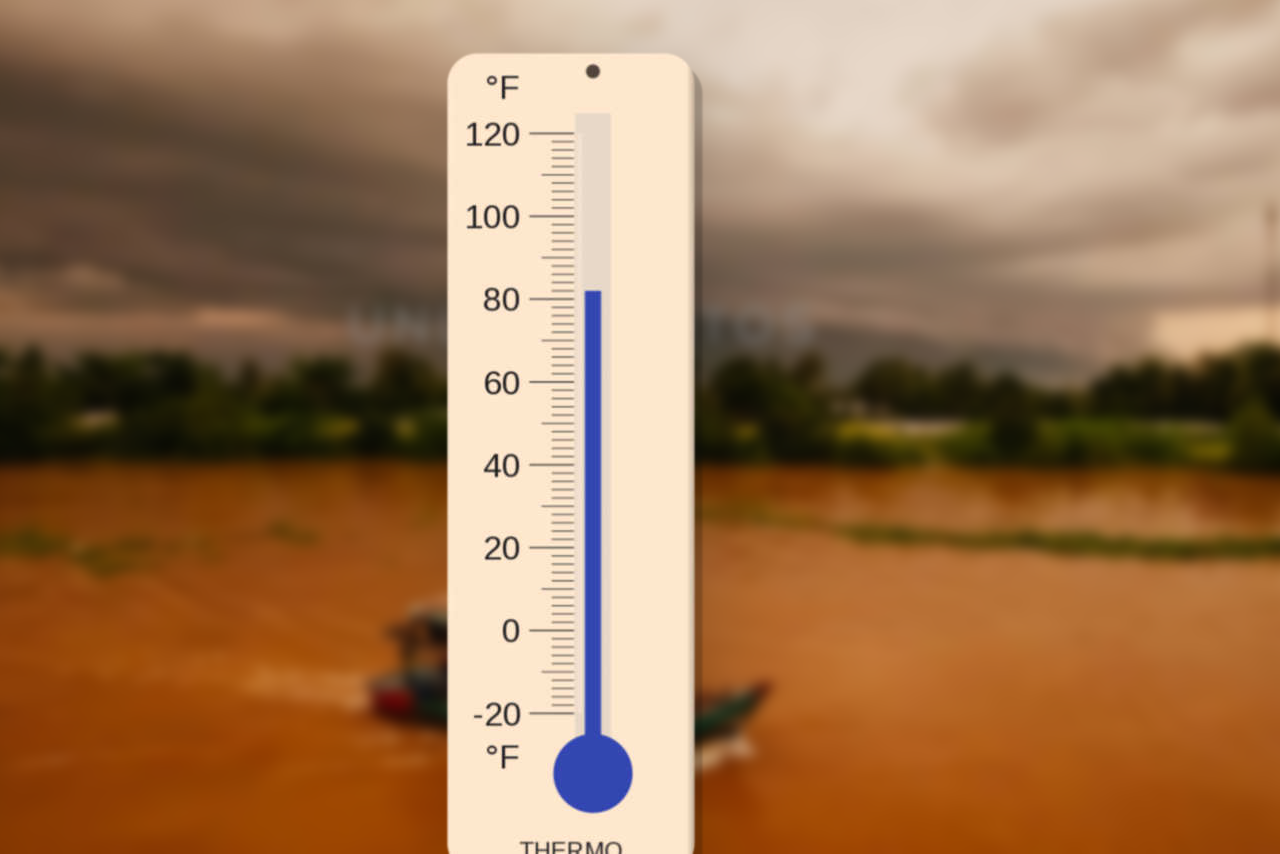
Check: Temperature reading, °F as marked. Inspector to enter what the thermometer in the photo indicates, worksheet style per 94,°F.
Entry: 82,°F
